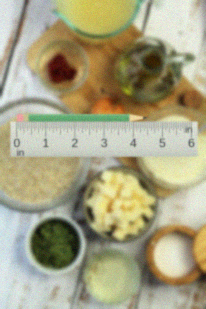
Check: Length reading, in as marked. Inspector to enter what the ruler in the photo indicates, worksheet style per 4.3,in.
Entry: 4.5,in
